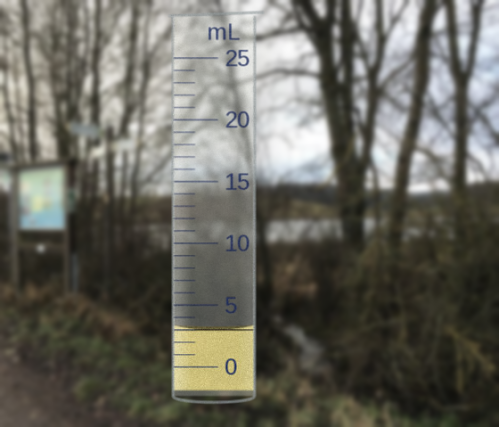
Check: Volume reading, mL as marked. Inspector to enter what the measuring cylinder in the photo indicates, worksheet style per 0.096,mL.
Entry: 3,mL
